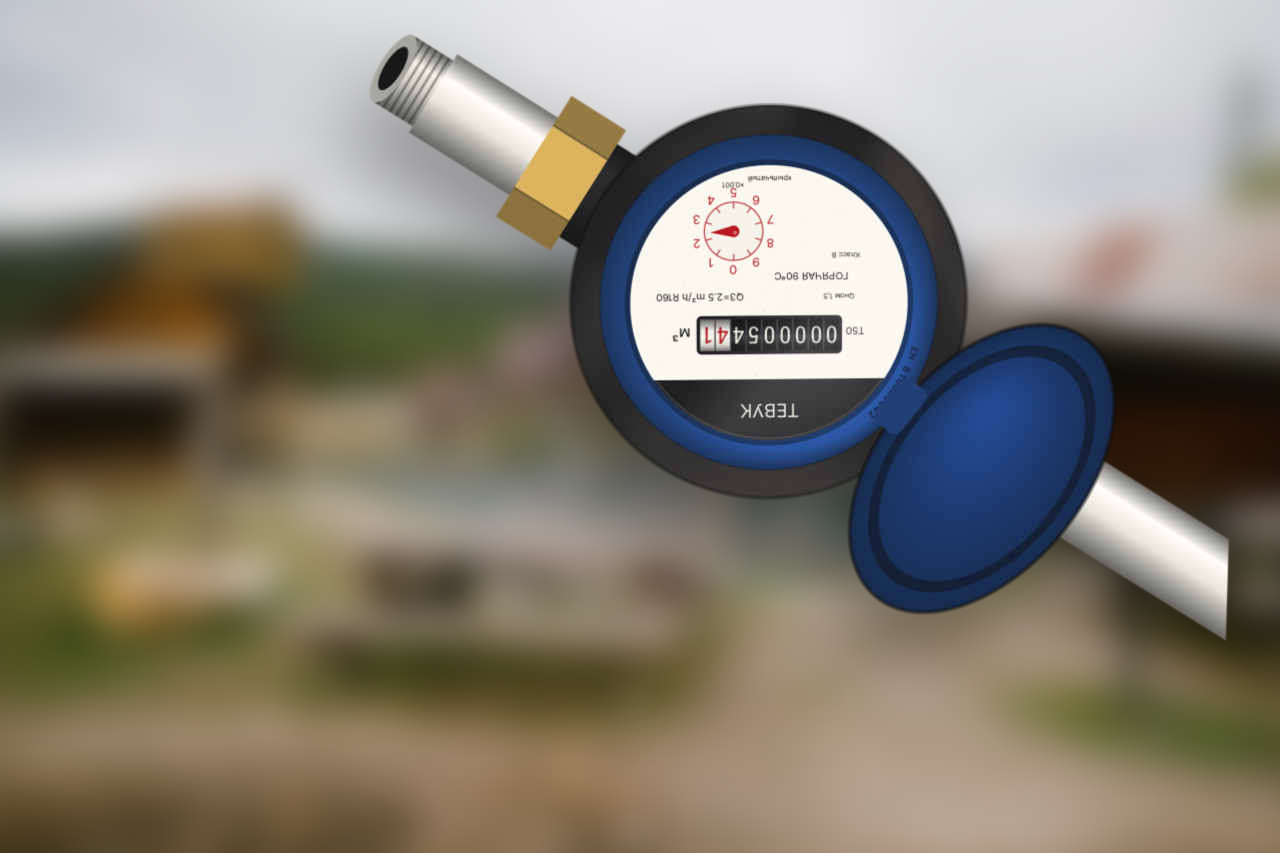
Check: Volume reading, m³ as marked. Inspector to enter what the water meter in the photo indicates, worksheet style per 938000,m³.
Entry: 54.412,m³
